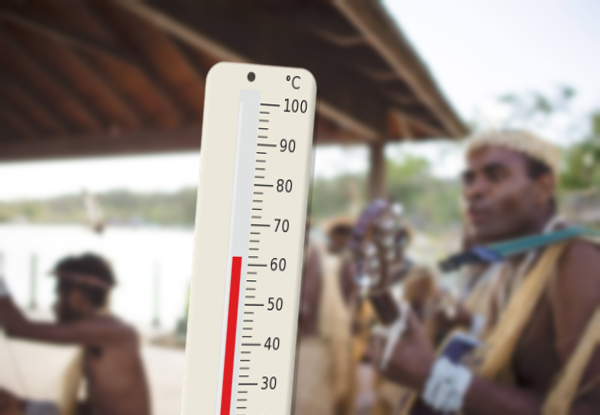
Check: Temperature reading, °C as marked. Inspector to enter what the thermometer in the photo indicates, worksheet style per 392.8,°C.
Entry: 62,°C
